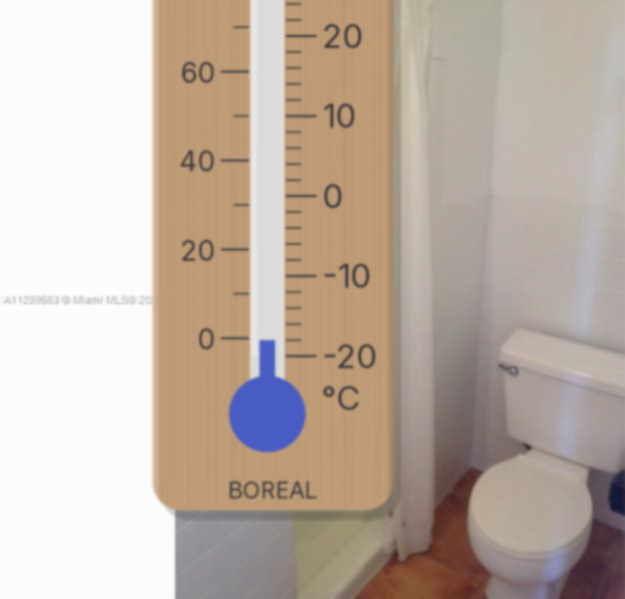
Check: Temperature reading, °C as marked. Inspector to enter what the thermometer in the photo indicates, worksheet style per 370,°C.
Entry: -18,°C
